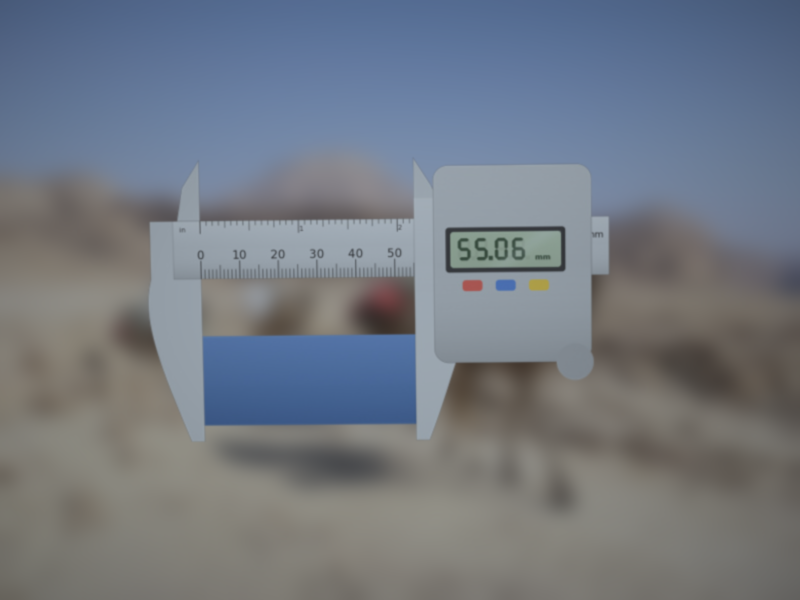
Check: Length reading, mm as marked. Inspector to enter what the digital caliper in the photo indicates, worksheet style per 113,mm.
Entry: 55.06,mm
